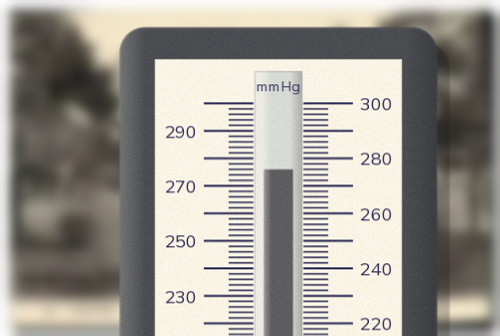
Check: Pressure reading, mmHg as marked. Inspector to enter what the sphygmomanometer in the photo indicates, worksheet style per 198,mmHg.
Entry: 276,mmHg
